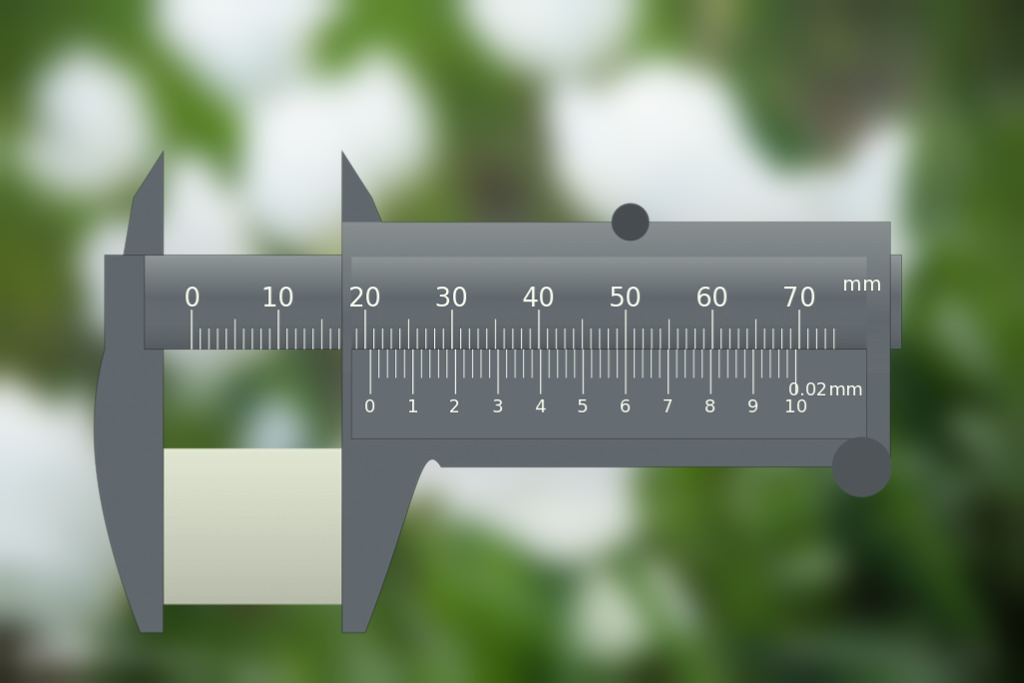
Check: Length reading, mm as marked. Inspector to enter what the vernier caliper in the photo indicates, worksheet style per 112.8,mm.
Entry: 20.6,mm
